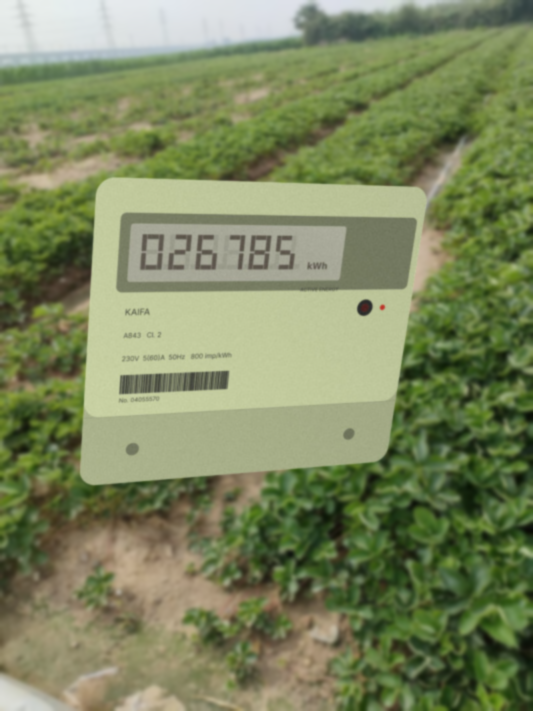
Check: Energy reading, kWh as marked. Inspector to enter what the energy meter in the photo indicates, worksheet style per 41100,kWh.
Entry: 26785,kWh
